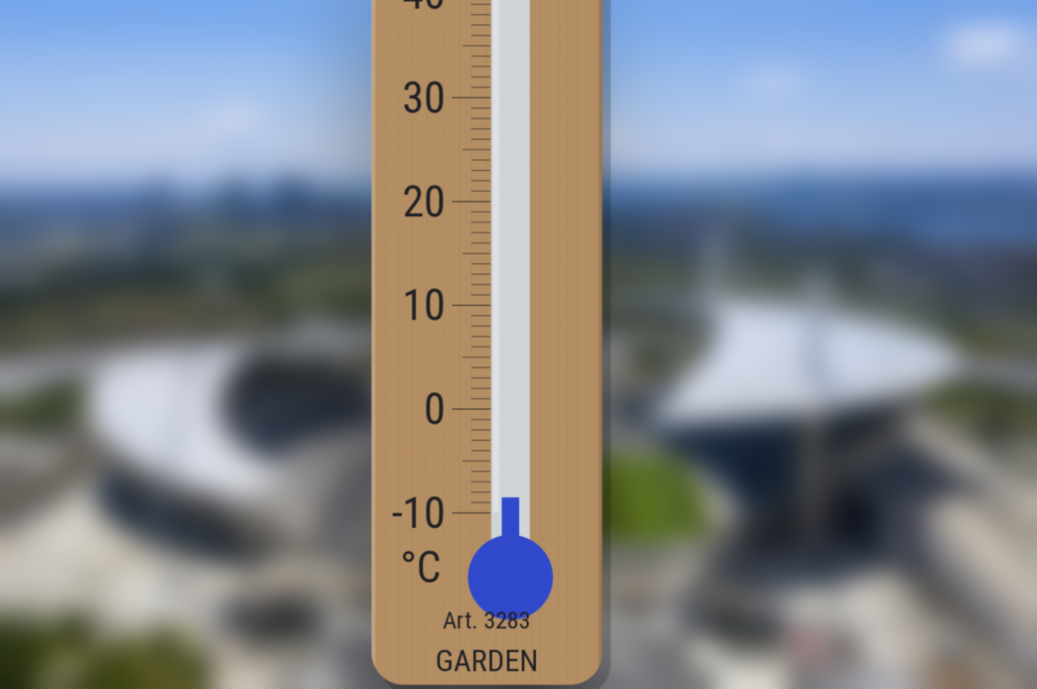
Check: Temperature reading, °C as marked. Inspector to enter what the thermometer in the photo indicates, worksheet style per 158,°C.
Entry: -8.5,°C
